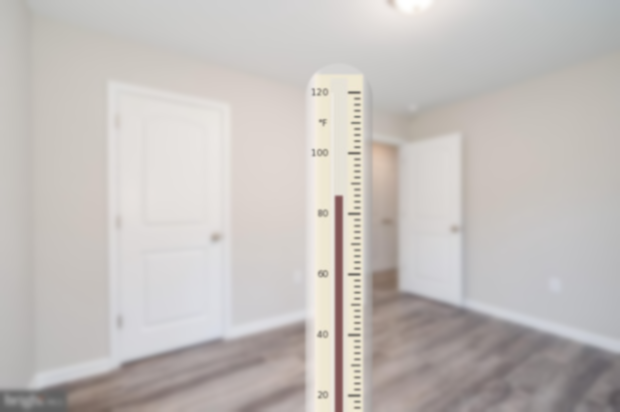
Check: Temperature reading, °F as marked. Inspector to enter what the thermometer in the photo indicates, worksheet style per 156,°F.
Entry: 86,°F
